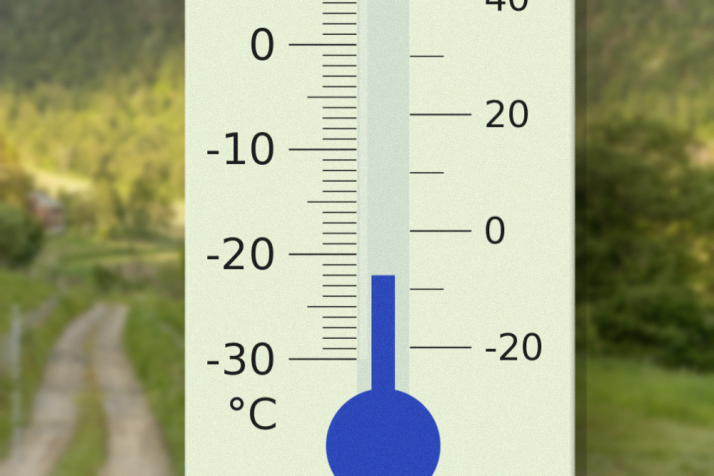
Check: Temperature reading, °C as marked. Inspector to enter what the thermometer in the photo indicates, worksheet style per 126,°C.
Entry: -22,°C
